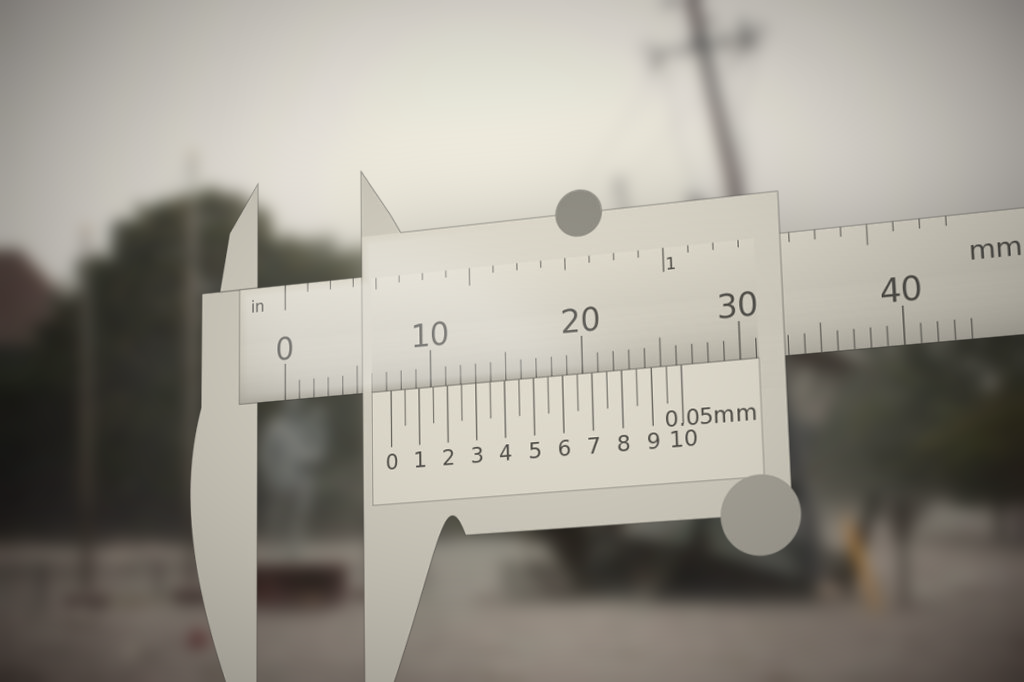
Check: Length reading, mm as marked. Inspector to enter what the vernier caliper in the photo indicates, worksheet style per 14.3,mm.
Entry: 7.3,mm
